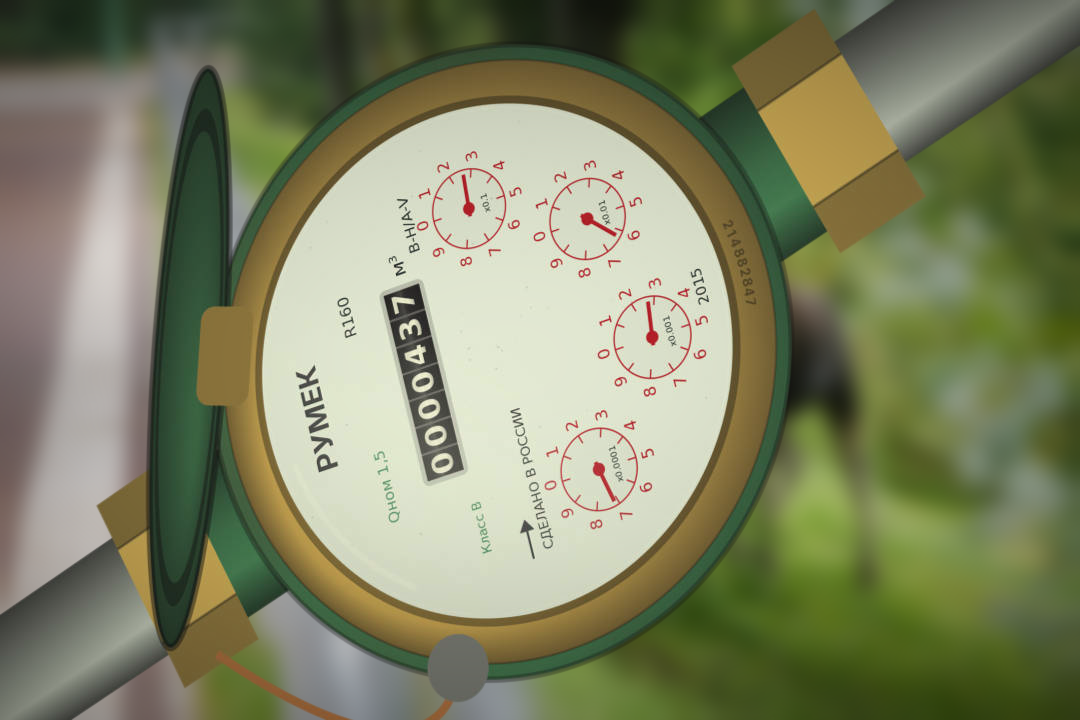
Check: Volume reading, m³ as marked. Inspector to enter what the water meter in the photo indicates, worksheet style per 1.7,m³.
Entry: 437.2627,m³
